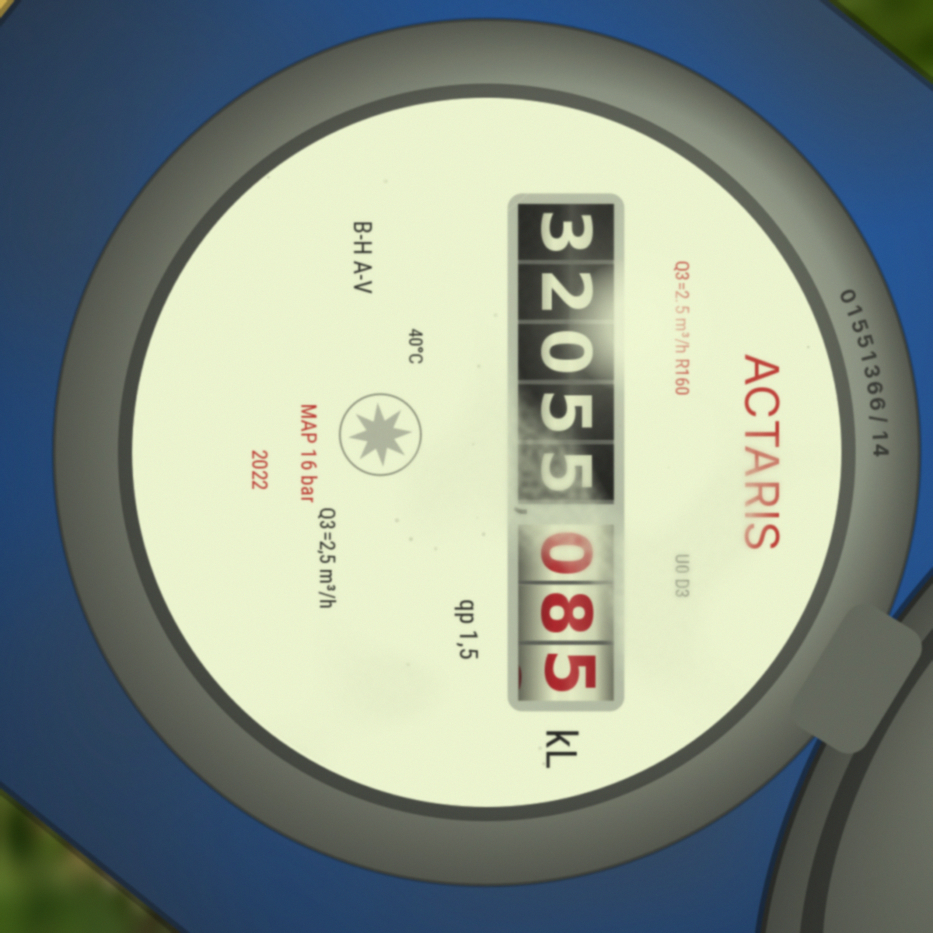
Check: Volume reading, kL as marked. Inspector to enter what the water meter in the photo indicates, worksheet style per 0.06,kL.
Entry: 32055.085,kL
